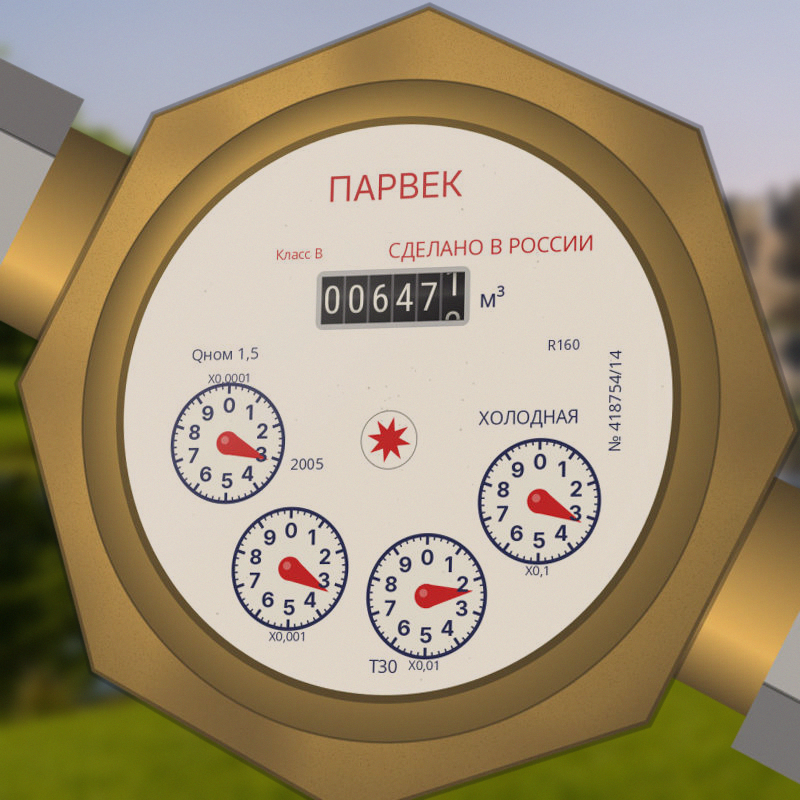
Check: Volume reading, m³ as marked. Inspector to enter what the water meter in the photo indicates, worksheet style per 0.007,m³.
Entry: 6471.3233,m³
